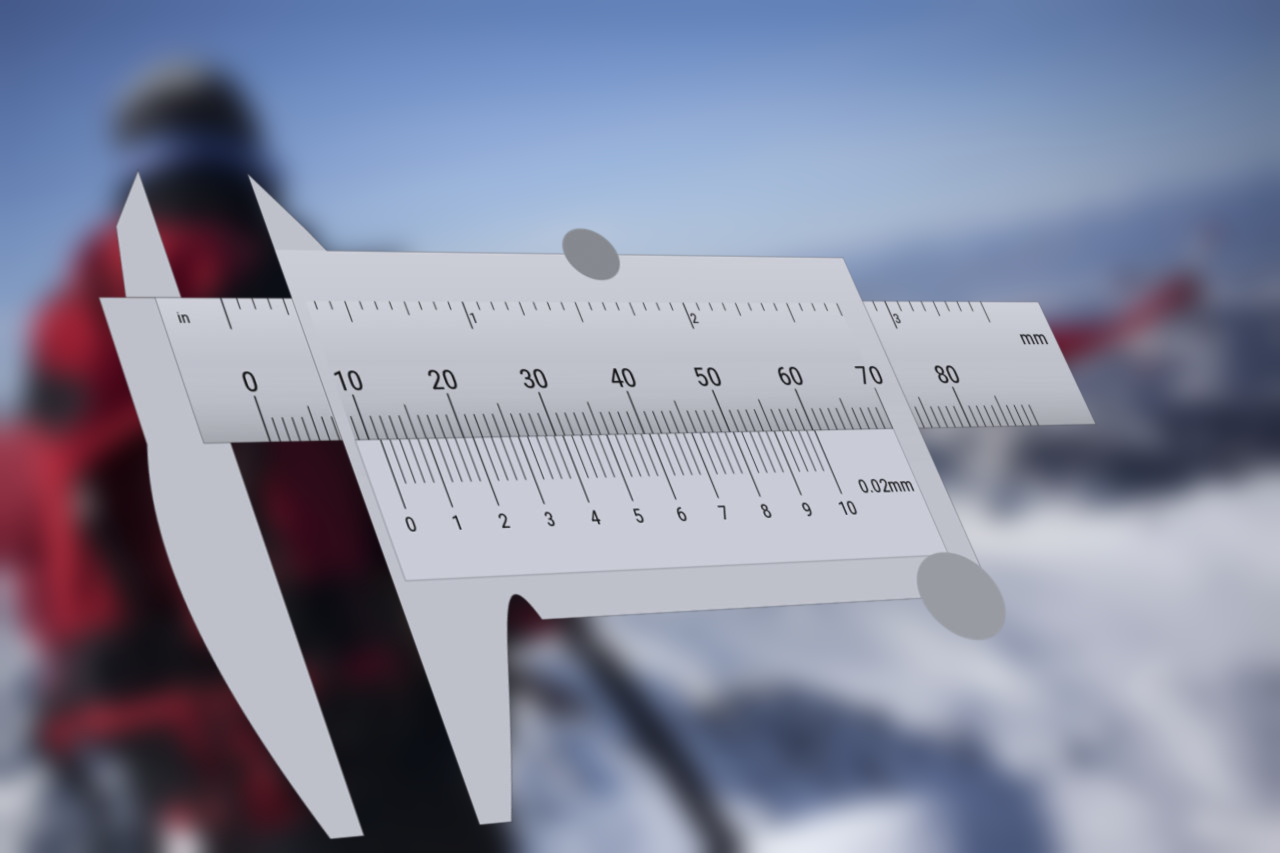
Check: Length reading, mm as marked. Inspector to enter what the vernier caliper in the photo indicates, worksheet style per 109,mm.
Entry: 11.2,mm
